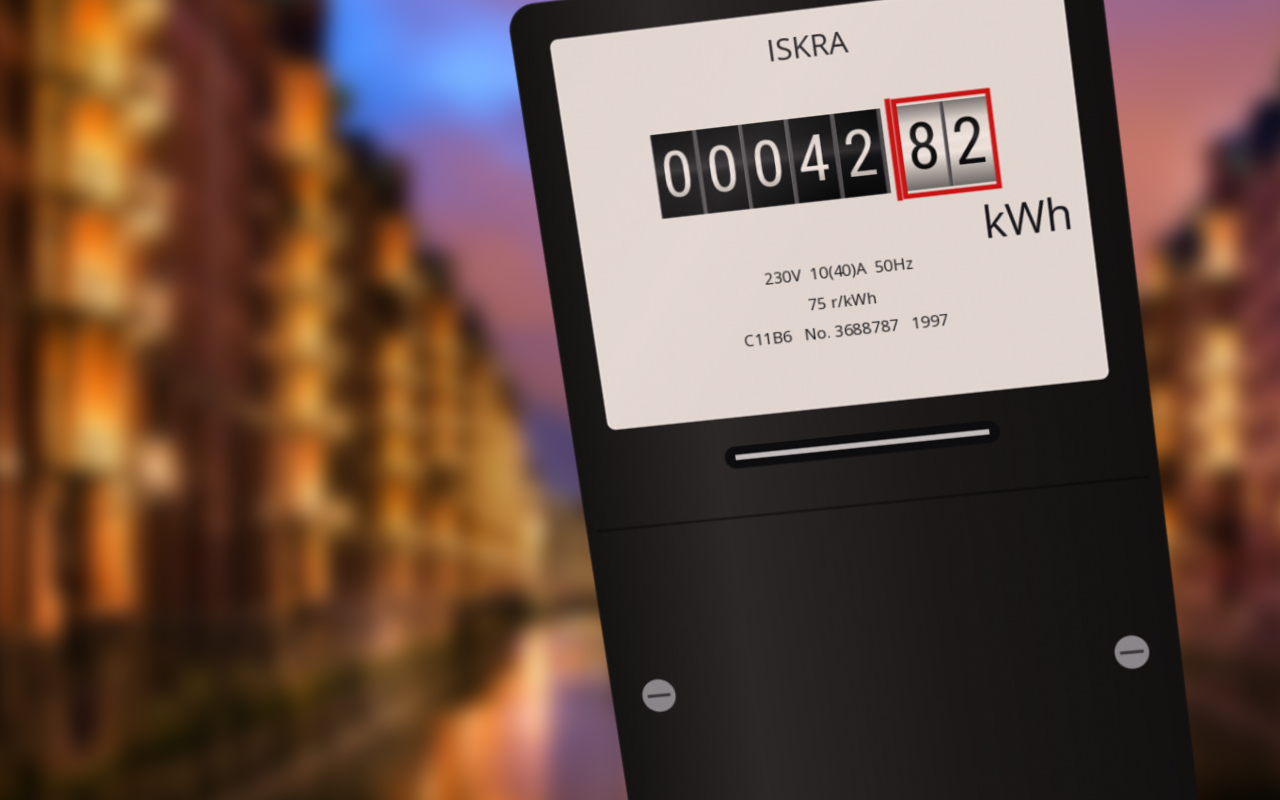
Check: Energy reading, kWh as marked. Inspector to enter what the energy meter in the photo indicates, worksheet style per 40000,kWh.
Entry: 42.82,kWh
